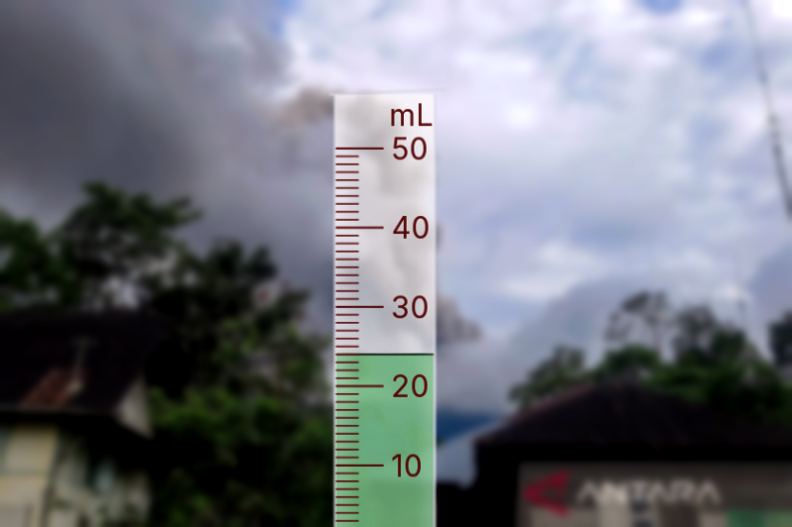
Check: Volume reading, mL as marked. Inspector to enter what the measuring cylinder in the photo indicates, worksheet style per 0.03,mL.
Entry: 24,mL
